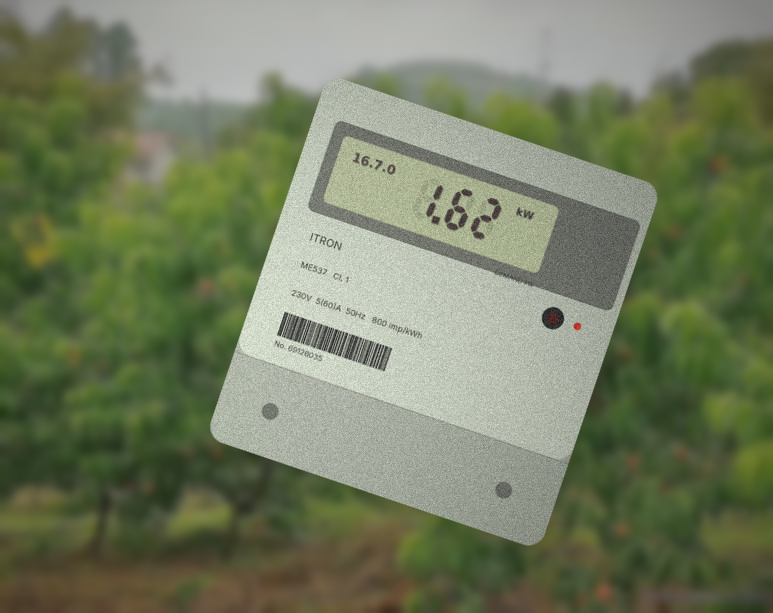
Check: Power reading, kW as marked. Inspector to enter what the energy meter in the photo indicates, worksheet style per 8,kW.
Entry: 1.62,kW
